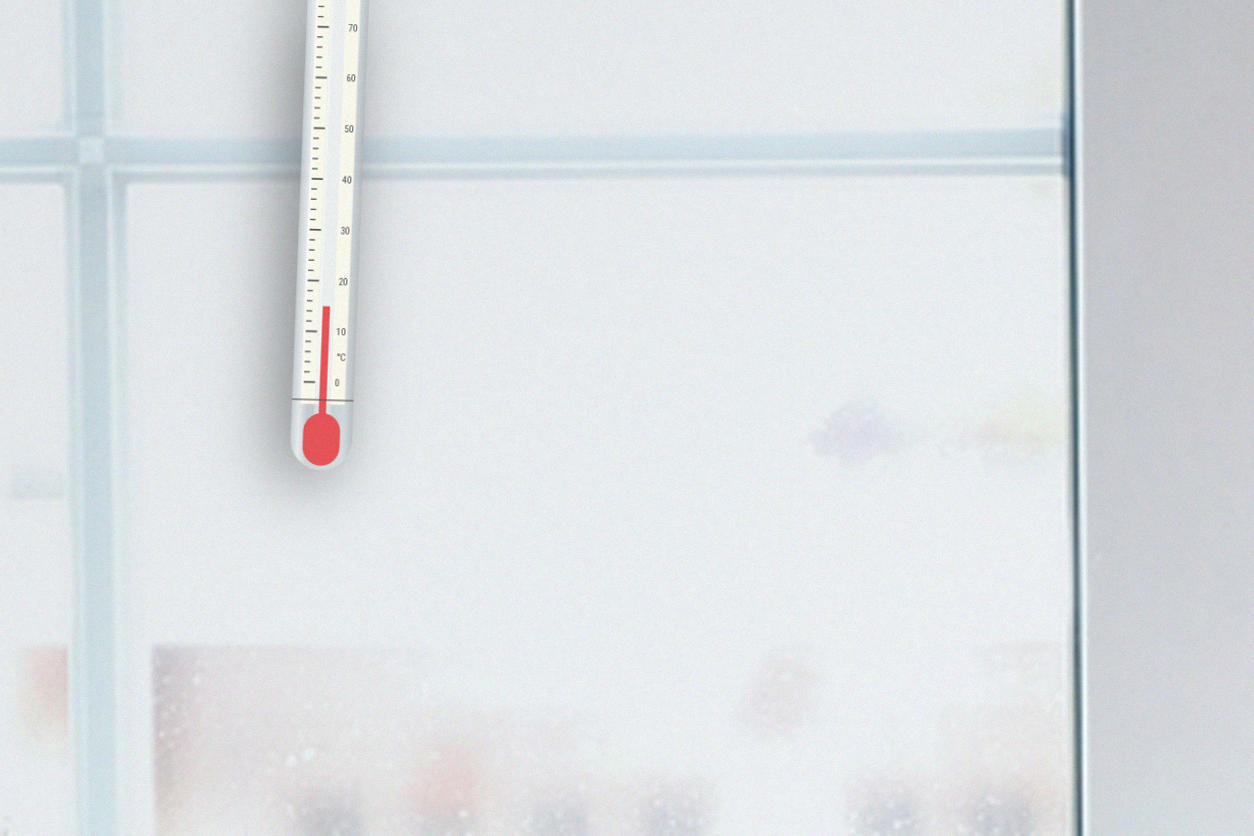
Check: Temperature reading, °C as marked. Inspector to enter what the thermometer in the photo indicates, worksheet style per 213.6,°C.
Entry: 15,°C
